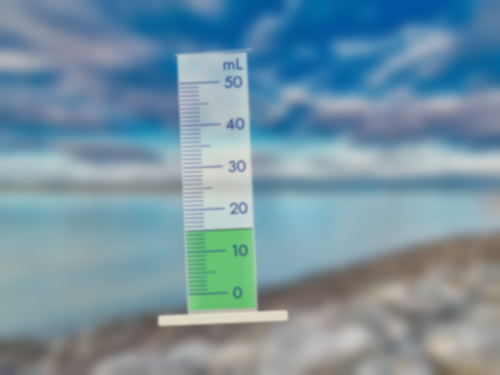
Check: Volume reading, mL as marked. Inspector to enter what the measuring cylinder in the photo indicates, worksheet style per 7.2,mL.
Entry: 15,mL
